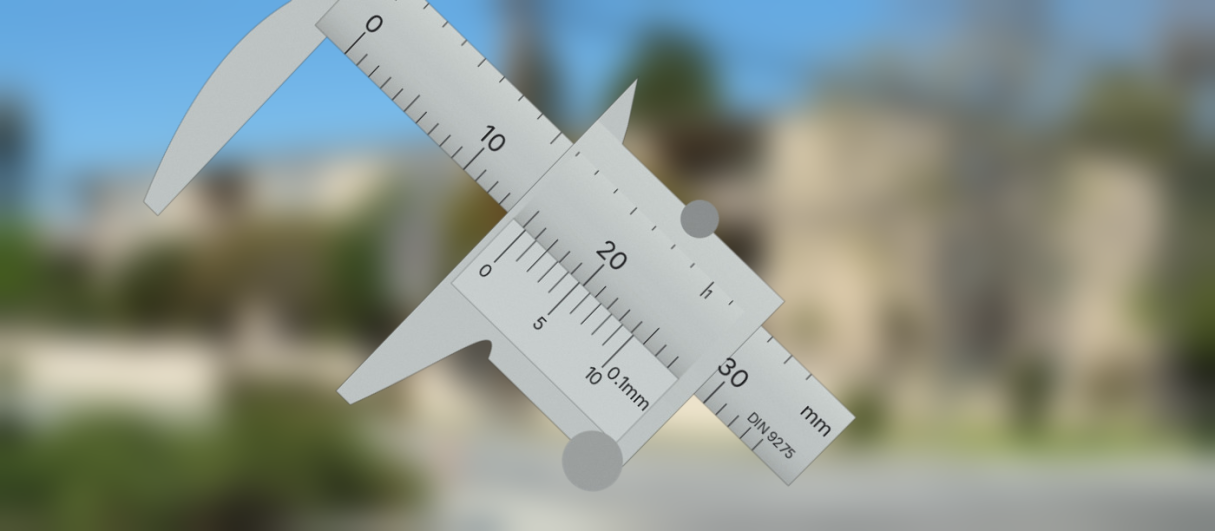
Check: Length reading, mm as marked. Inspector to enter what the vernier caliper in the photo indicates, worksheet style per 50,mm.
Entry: 15.2,mm
